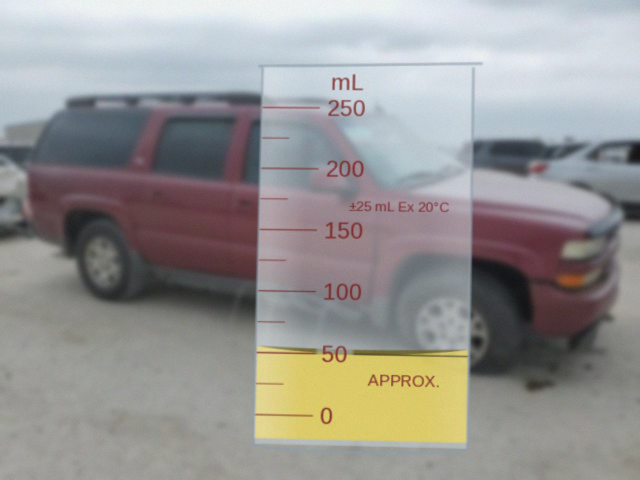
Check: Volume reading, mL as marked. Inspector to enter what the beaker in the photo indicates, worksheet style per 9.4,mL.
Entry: 50,mL
